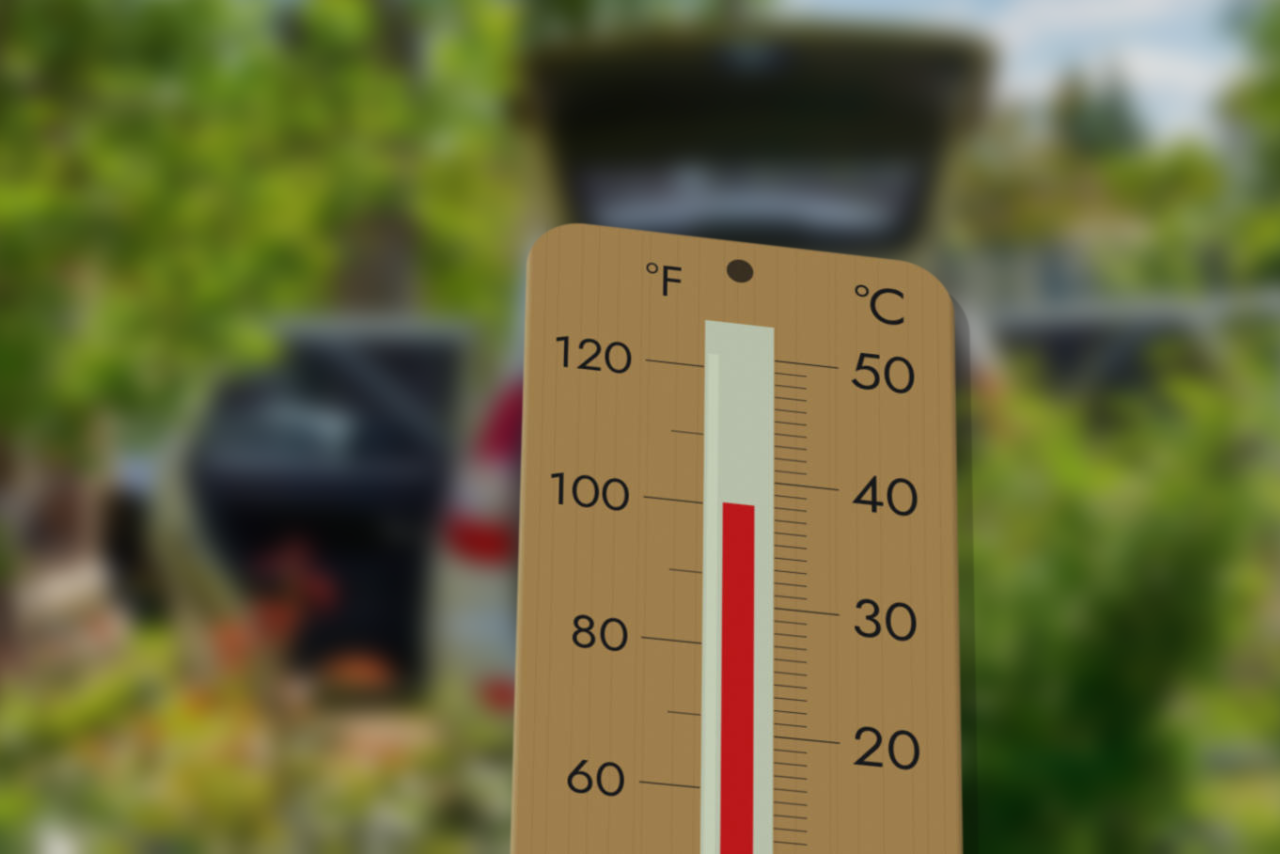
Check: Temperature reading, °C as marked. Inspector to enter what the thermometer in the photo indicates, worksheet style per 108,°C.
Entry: 38,°C
